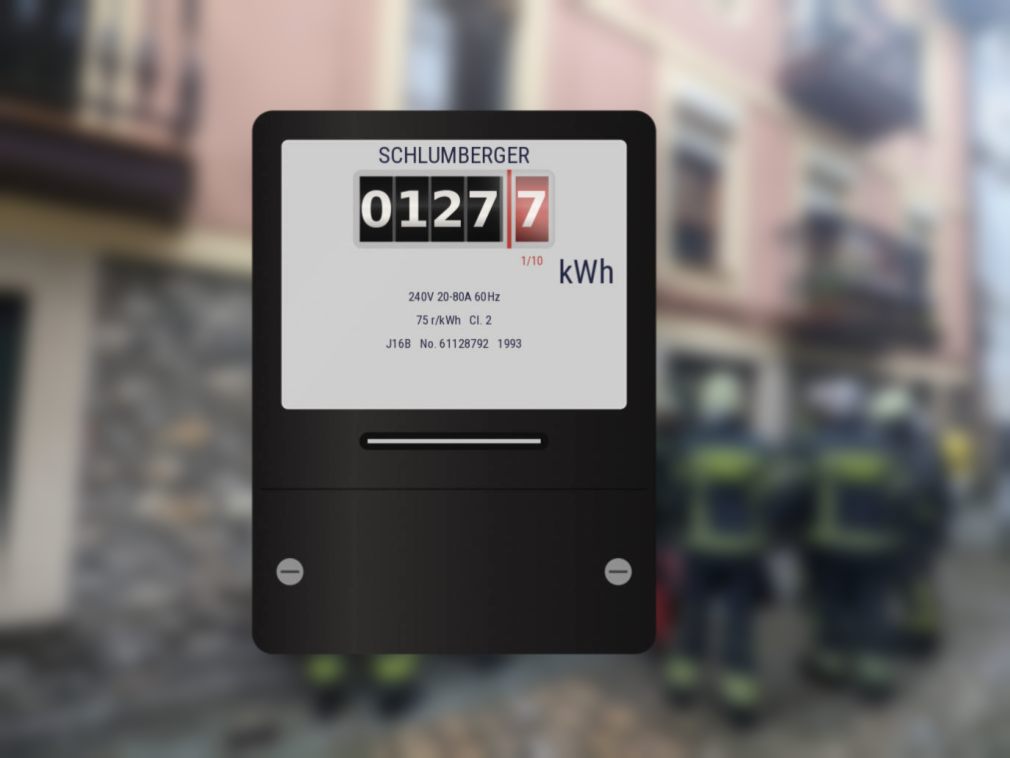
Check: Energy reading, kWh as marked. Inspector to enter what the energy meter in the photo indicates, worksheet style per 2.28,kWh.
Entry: 127.7,kWh
